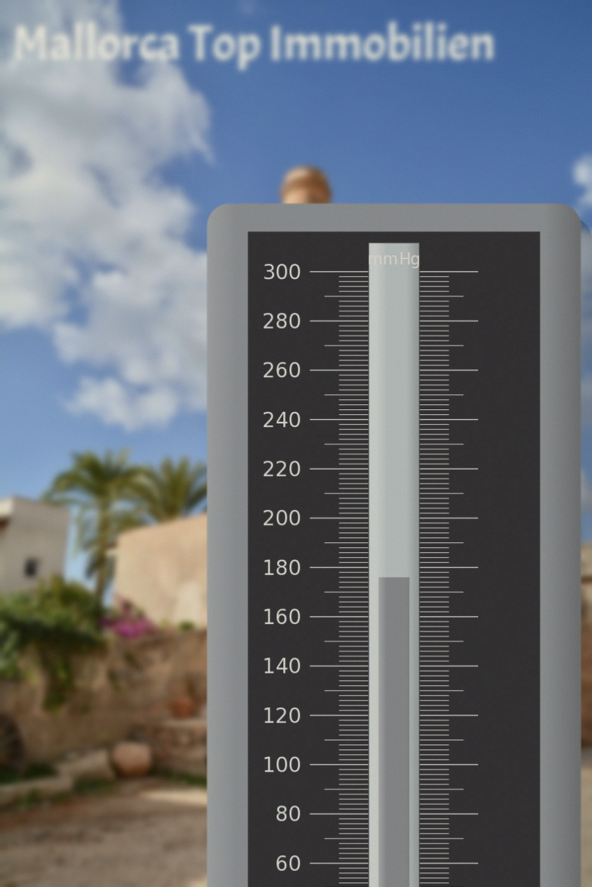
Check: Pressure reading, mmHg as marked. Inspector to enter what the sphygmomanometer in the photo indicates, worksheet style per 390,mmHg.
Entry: 176,mmHg
